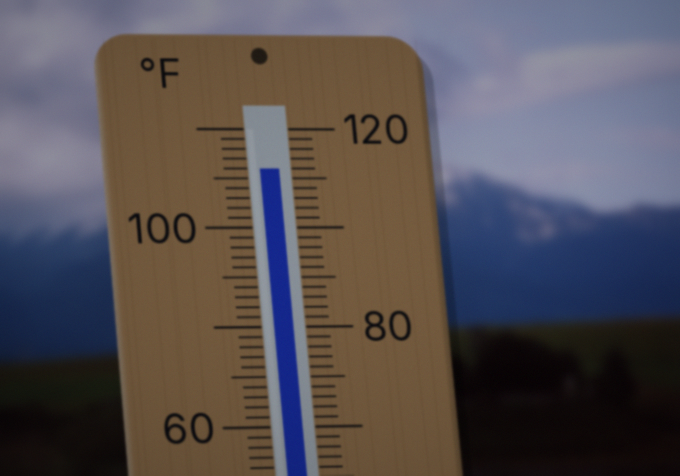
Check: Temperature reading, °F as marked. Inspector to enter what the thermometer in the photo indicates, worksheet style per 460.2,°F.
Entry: 112,°F
